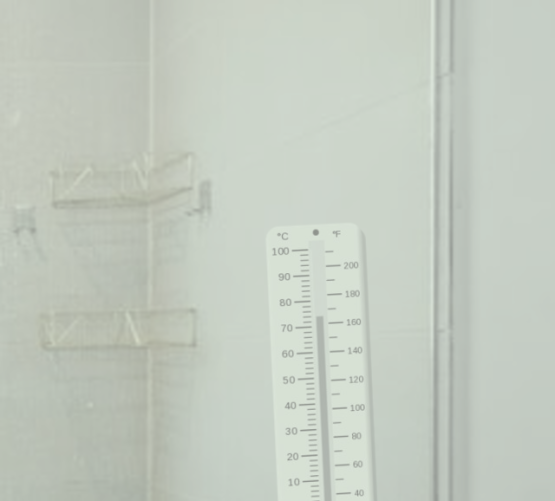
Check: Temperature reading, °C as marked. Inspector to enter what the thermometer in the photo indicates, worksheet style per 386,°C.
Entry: 74,°C
